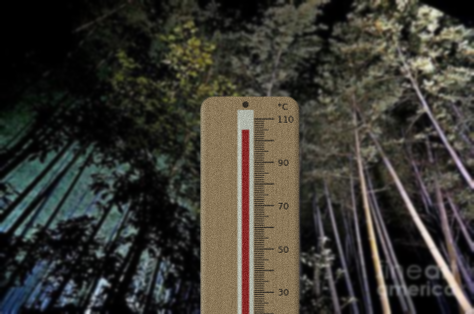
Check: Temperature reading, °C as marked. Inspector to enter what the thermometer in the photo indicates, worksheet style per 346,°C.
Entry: 105,°C
